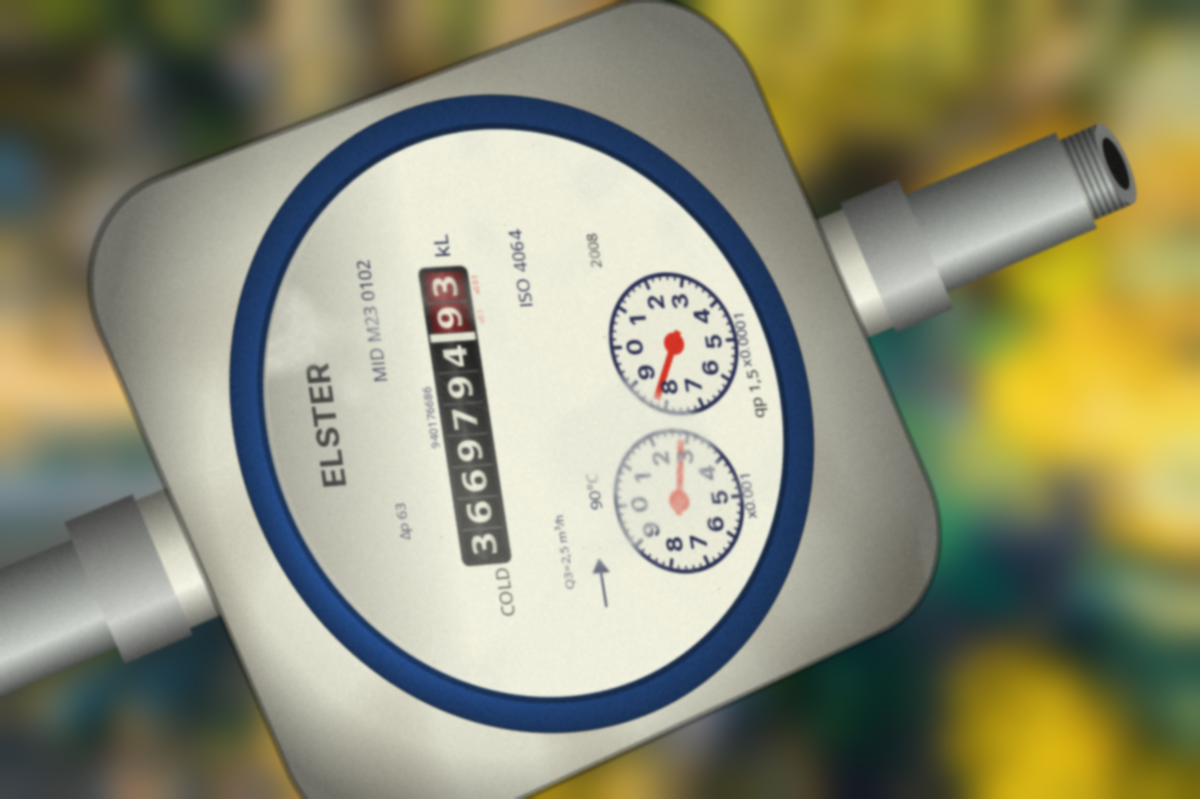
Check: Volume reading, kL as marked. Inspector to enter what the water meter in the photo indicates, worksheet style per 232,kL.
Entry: 3669794.9328,kL
